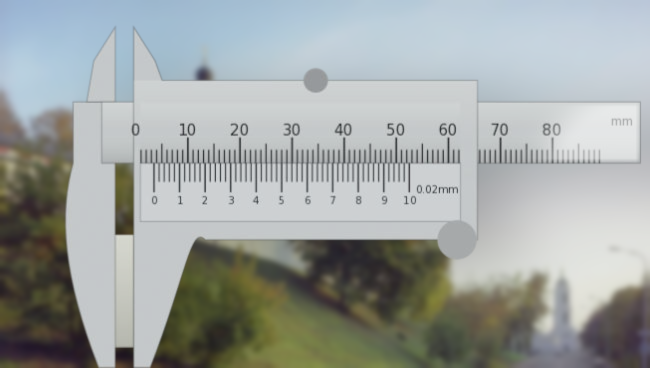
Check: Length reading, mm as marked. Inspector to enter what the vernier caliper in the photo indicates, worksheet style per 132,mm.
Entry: 3.5,mm
